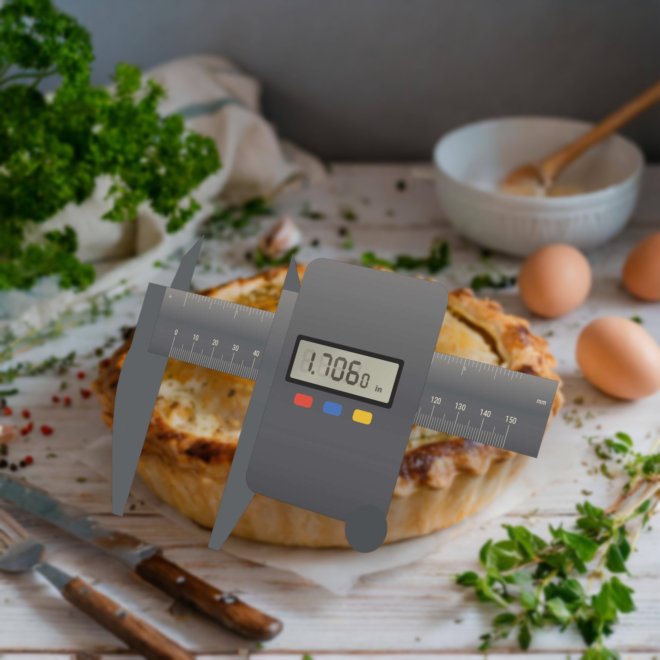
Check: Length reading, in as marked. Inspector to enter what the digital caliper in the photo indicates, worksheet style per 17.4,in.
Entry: 1.7060,in
